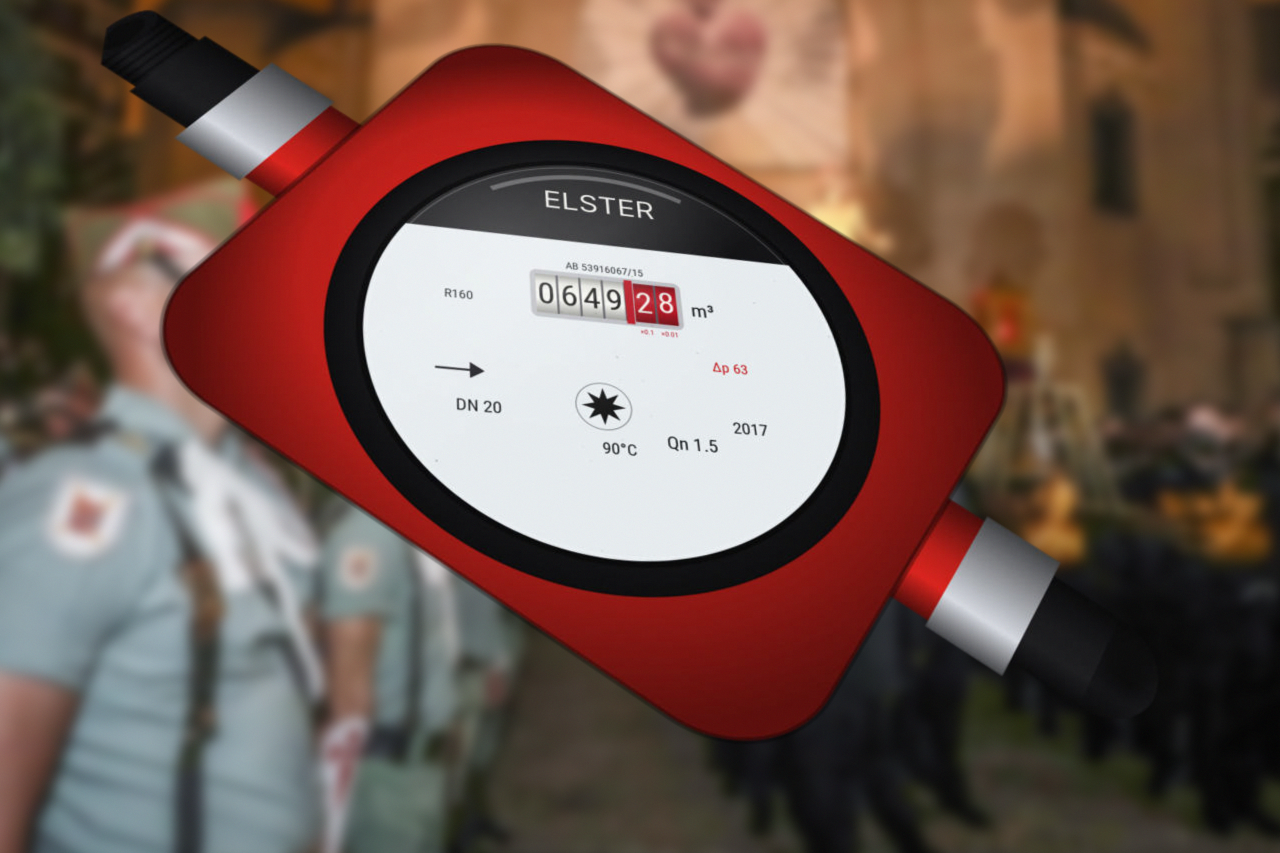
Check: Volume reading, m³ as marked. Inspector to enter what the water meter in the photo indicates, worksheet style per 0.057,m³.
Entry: 649.28,m³
